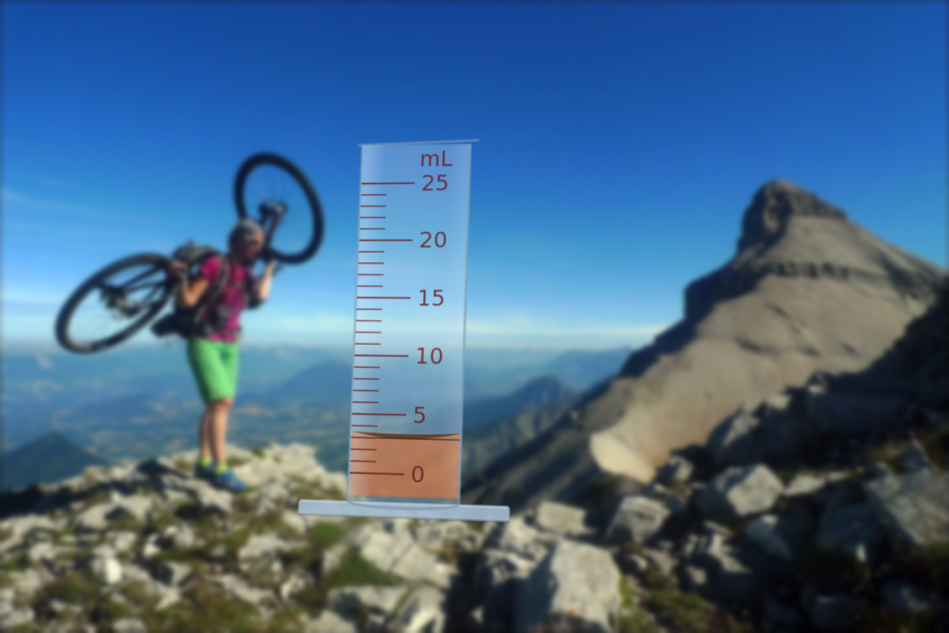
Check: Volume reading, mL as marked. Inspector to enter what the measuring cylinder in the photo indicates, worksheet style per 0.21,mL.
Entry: 3,mL
